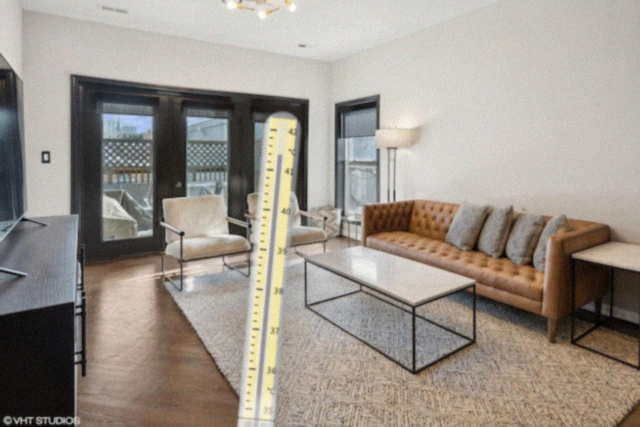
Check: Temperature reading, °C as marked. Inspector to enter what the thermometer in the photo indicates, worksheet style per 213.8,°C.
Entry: 41.4,°C
